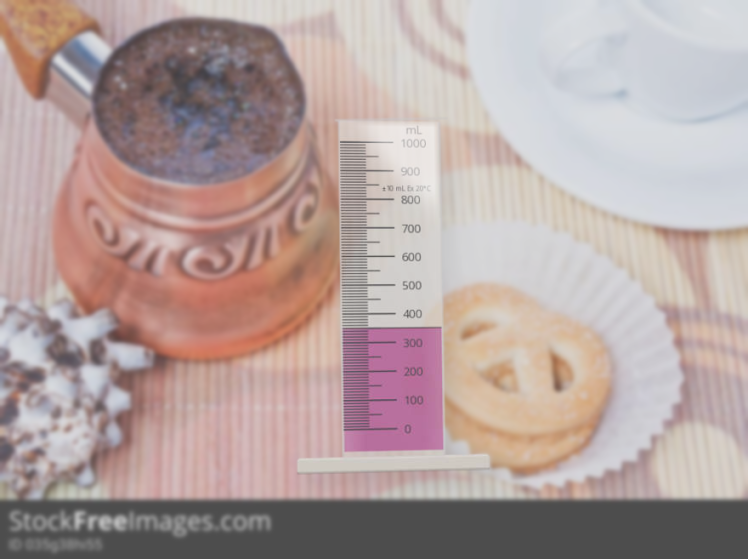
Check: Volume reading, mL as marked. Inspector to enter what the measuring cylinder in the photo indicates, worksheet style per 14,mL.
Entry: 350,mL
